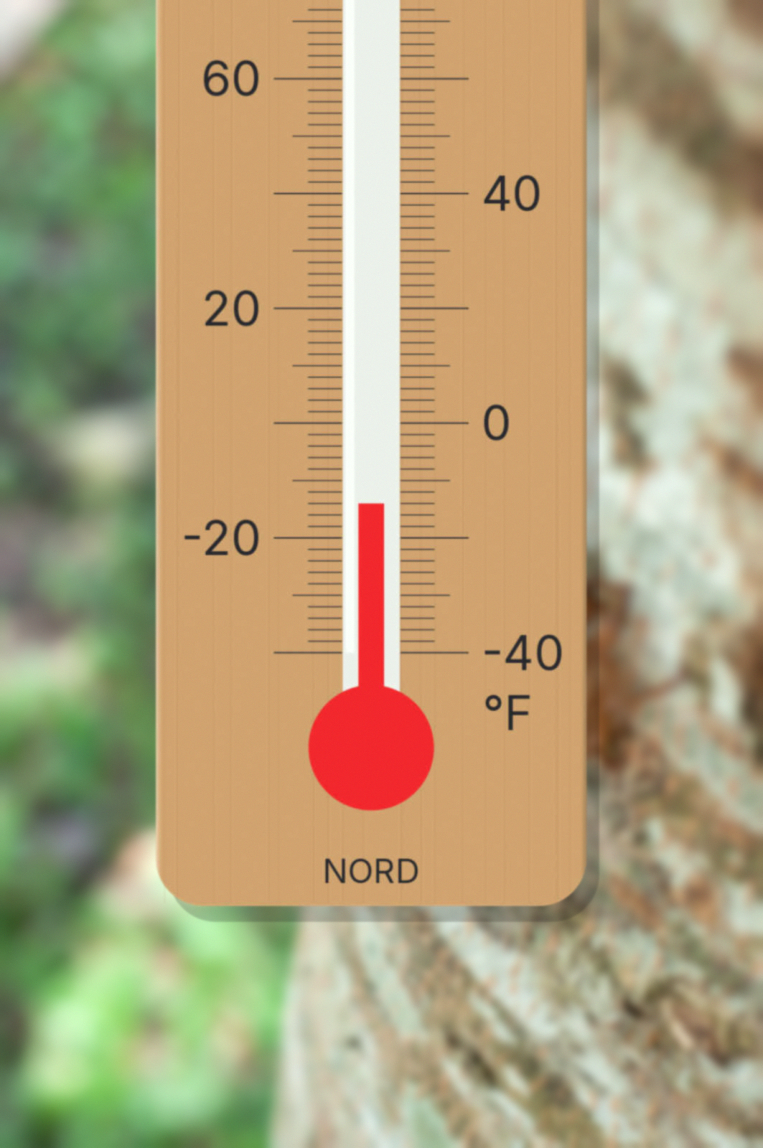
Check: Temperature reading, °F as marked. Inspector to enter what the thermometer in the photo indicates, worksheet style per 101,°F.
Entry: -14,°F
